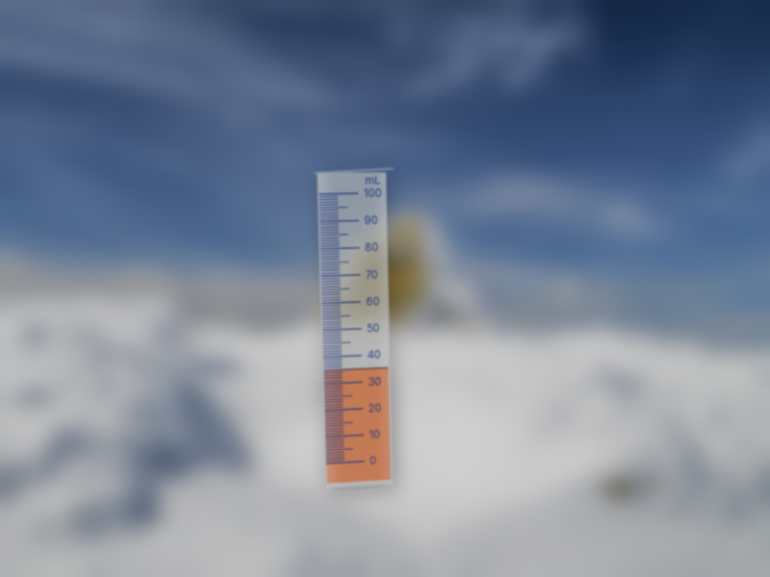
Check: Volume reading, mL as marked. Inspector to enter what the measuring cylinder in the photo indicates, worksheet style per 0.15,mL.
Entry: 35,mL
